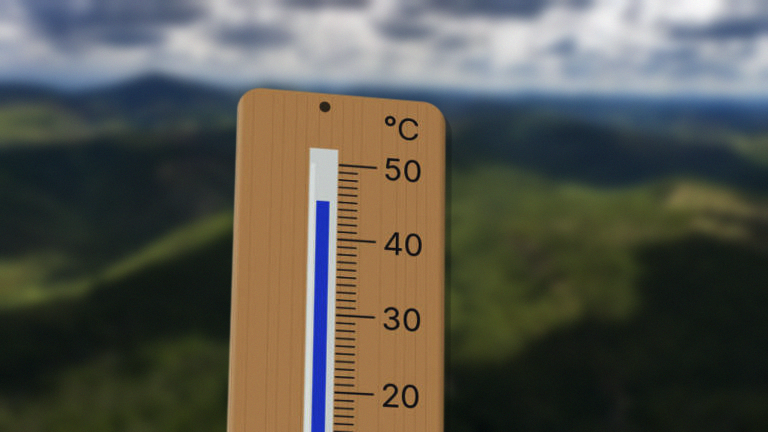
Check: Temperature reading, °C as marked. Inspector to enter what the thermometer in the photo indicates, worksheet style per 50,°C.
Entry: 45,°C
